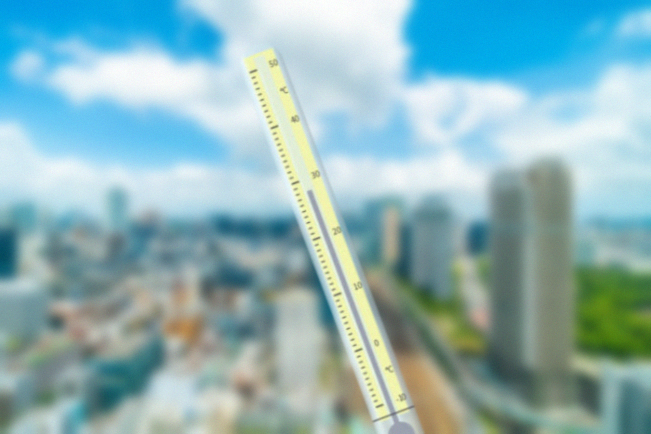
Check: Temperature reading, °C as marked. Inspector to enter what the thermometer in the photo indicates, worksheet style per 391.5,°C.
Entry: 28,°C
